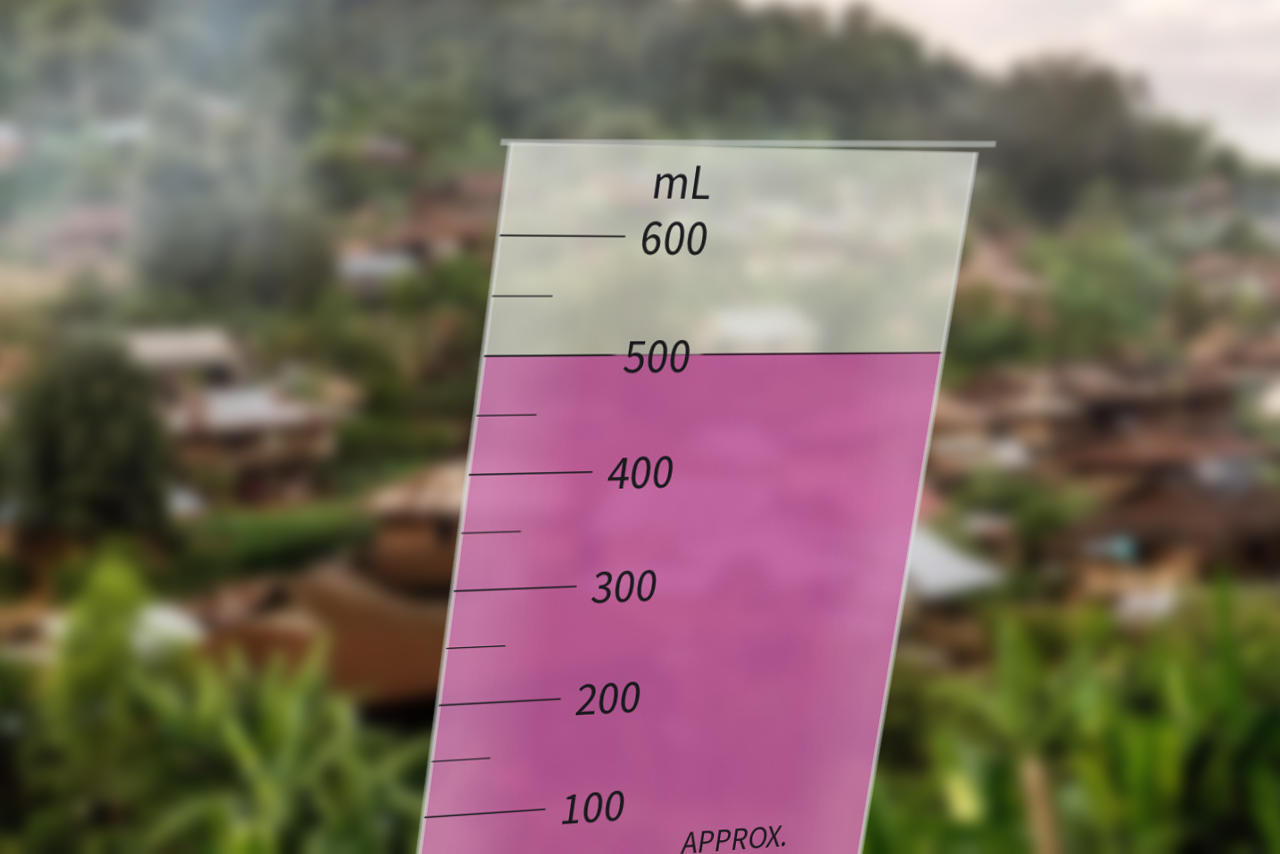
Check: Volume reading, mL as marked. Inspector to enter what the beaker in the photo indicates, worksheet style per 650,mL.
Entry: 500,mL
